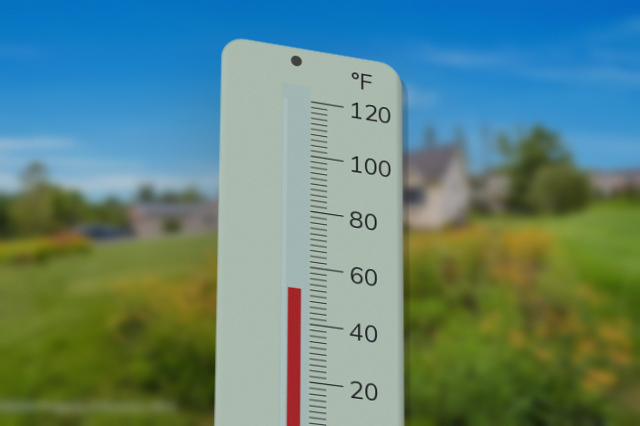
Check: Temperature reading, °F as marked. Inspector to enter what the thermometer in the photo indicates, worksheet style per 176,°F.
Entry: 52,°F
